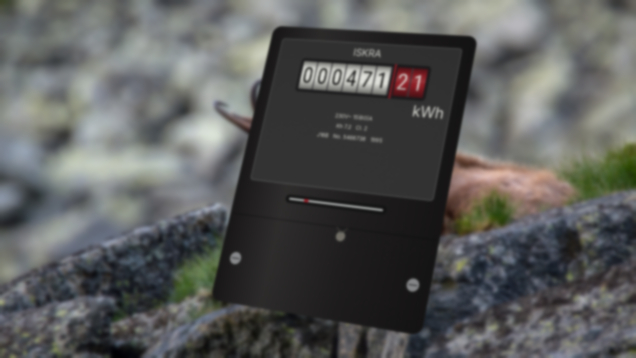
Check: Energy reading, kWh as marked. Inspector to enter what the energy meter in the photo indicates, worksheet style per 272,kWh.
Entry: 471.21,kWh
